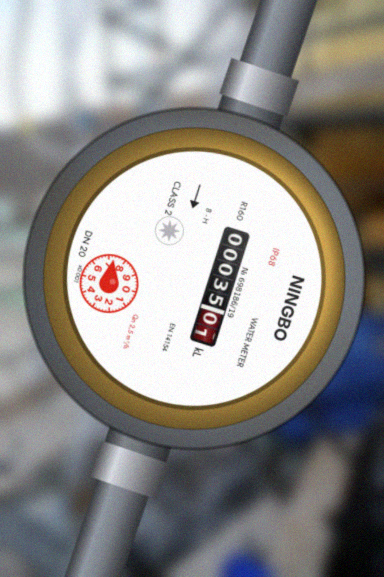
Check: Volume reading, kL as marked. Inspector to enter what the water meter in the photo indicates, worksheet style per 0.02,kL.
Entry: 35.007,kL
